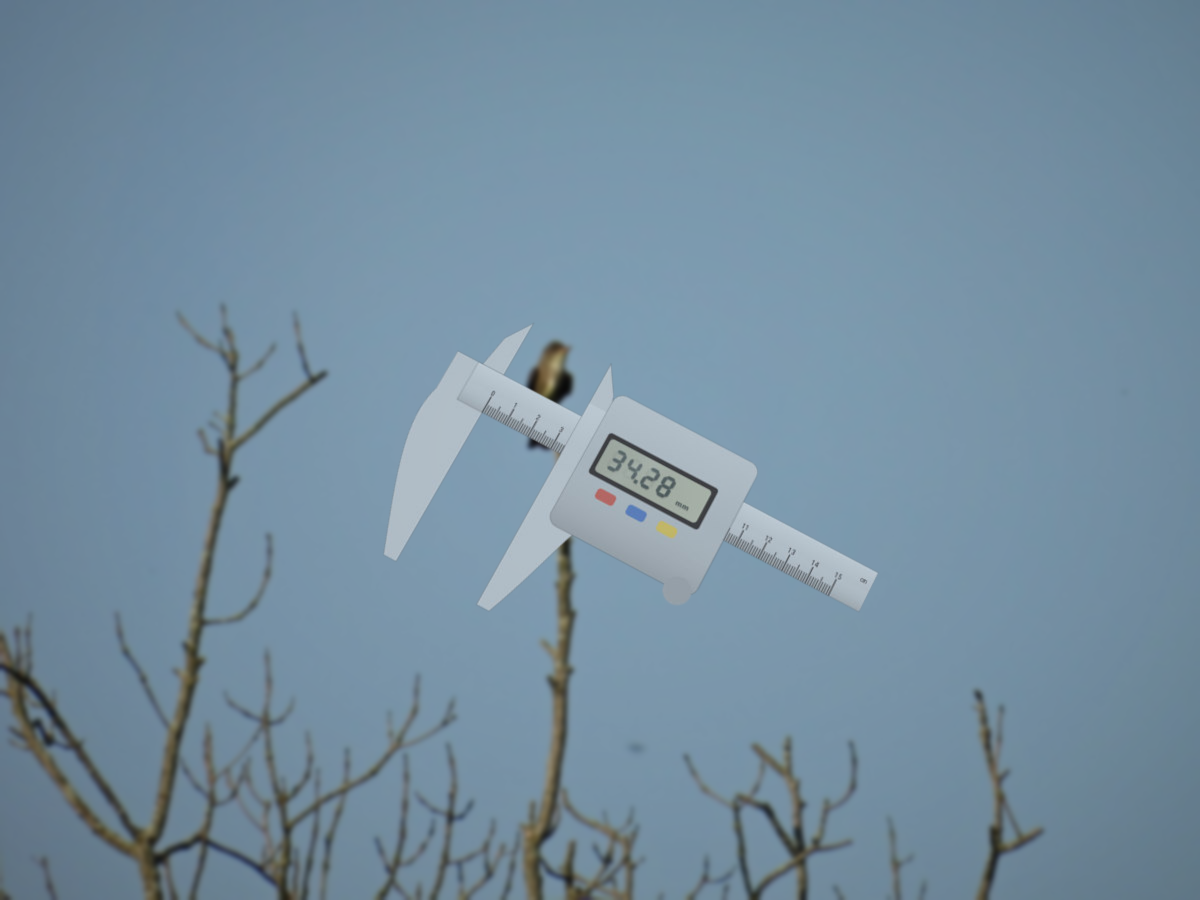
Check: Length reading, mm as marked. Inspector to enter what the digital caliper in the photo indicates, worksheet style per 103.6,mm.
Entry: 34.28,mm
